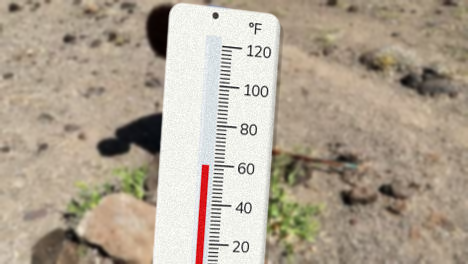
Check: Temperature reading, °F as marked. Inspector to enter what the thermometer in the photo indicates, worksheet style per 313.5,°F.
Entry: 60,°F
